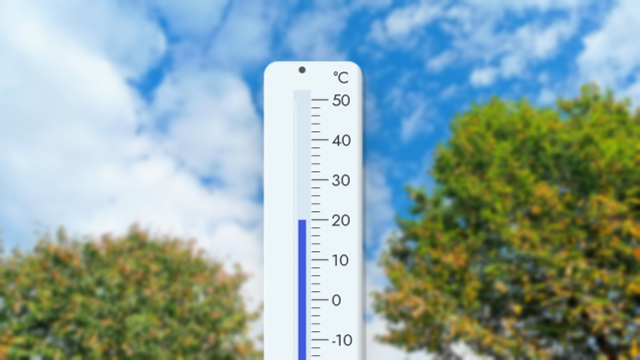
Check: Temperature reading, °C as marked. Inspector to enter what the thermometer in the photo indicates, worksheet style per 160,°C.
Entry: 20,°C
